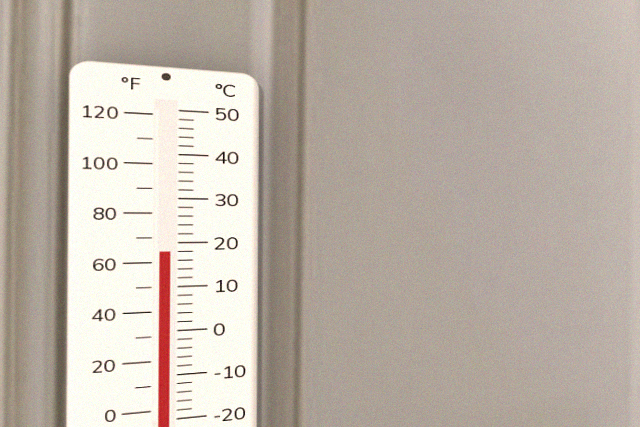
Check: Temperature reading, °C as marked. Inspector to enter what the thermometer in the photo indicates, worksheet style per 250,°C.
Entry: 18,°C
